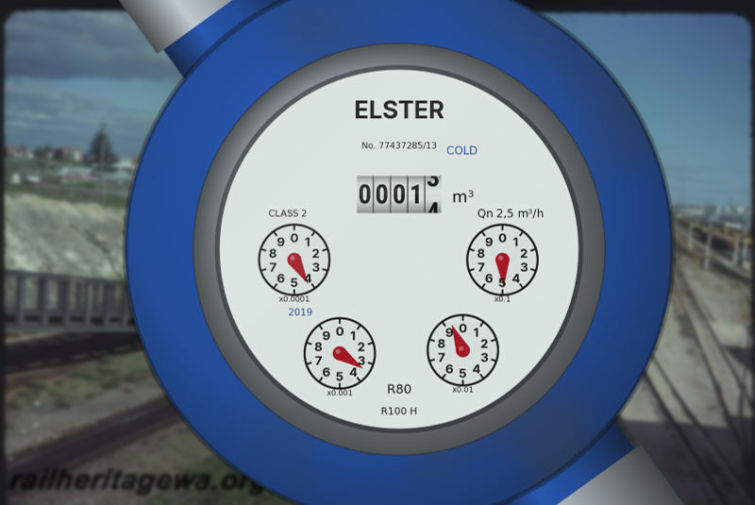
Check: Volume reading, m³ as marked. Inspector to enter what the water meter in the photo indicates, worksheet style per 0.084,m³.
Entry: 13.4934,m³
